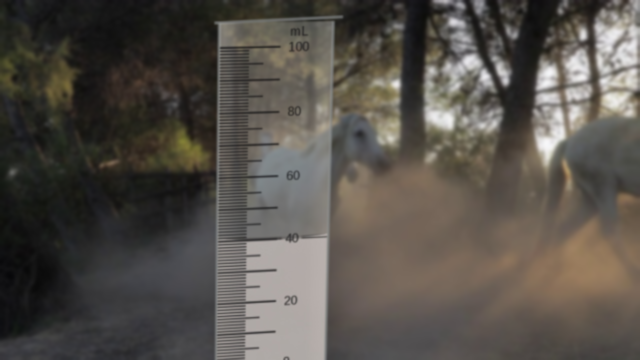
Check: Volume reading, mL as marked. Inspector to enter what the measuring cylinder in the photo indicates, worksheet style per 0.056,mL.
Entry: 40,mL
